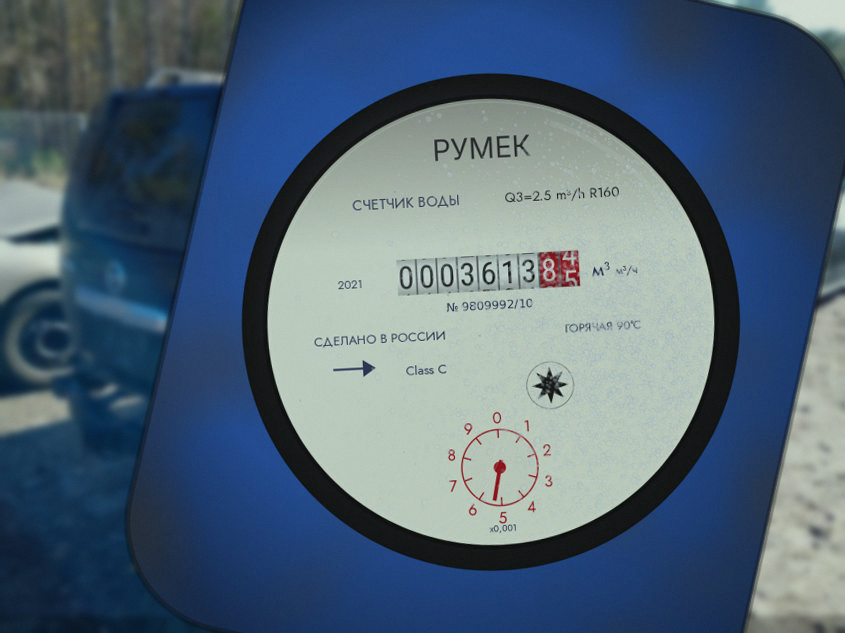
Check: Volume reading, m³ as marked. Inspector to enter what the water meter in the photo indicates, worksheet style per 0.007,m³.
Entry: 3613.845,m³
